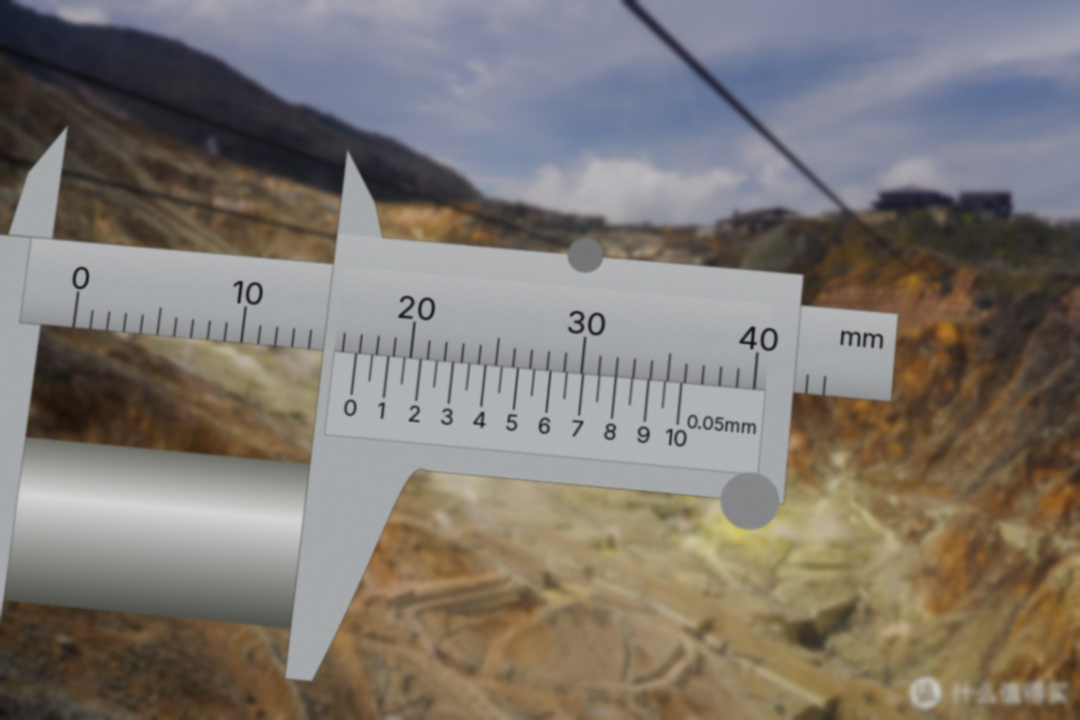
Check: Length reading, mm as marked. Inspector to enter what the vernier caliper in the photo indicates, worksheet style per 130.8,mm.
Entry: 16.8,mm
